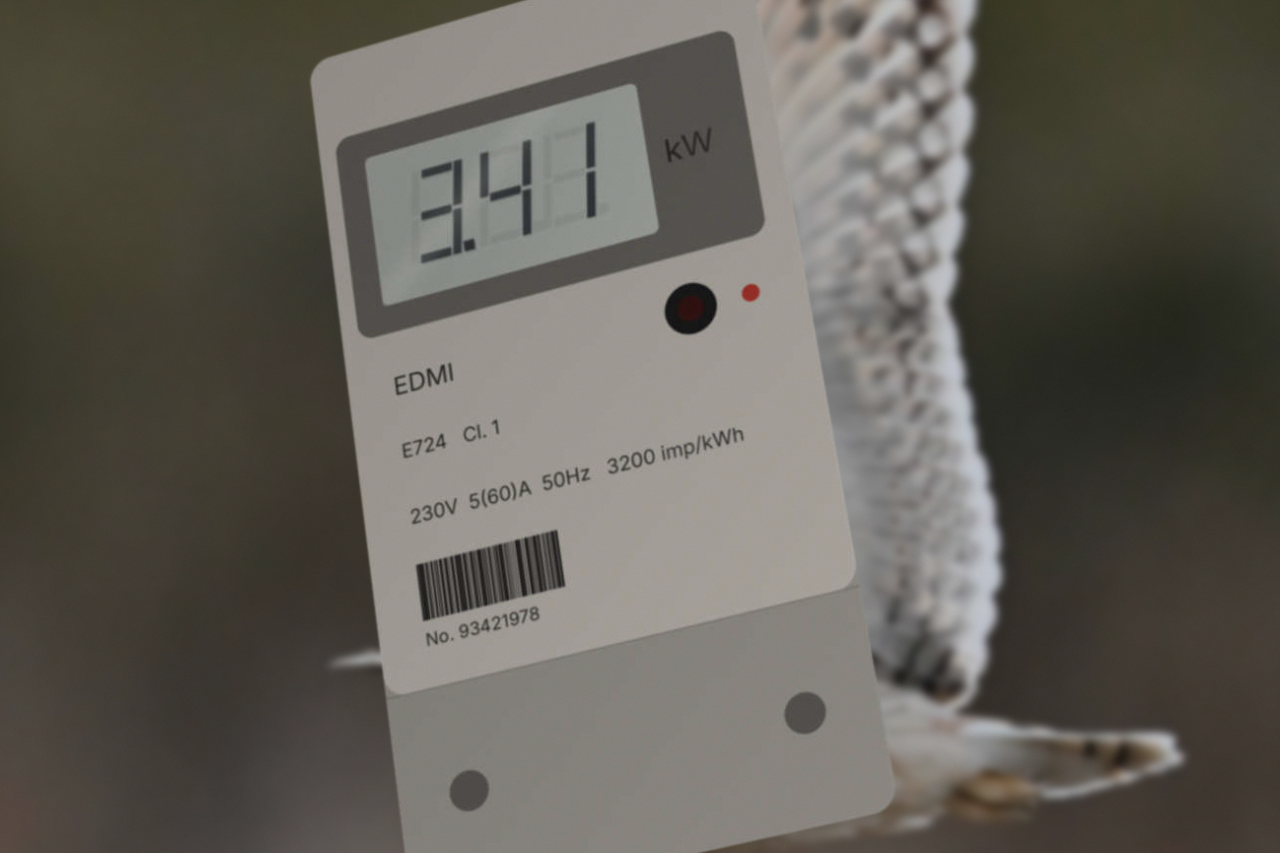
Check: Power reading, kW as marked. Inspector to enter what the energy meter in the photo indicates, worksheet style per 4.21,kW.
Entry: 3.41,kW
